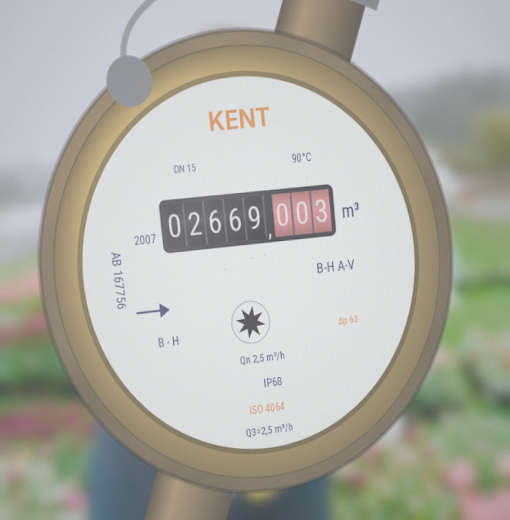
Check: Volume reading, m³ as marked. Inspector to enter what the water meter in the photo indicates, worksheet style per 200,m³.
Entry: 2669.003,m³
